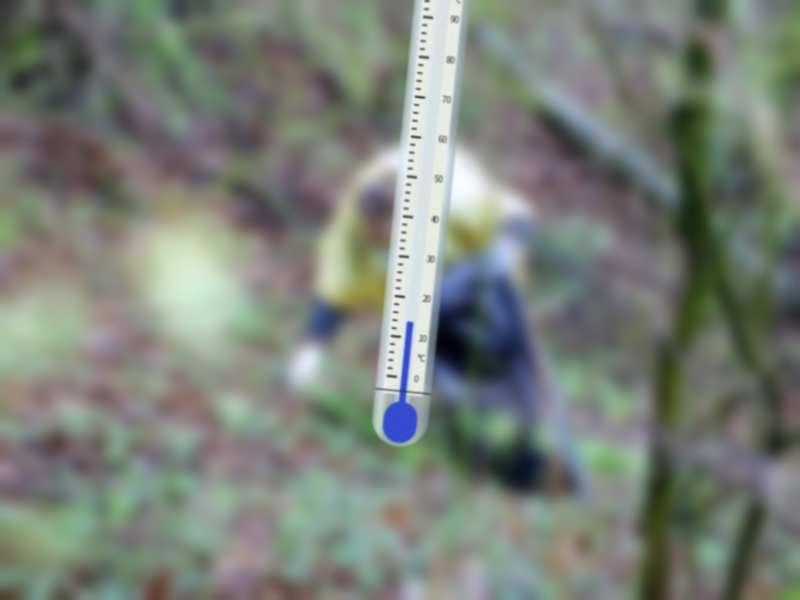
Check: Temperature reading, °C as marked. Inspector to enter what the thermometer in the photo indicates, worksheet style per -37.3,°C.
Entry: 14,°C
